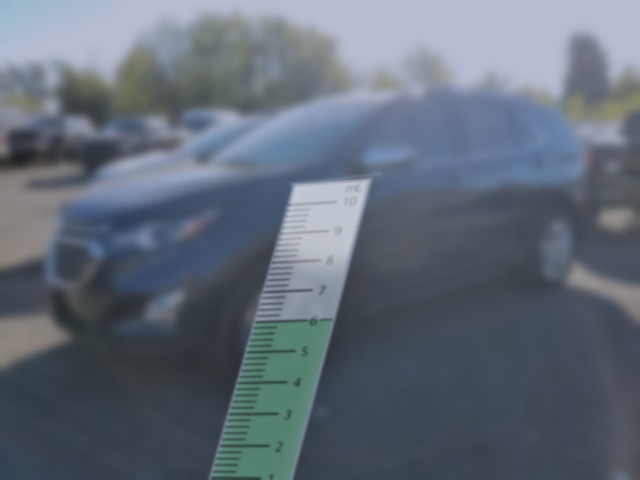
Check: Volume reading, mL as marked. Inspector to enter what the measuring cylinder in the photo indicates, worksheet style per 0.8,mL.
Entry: 6,mL
